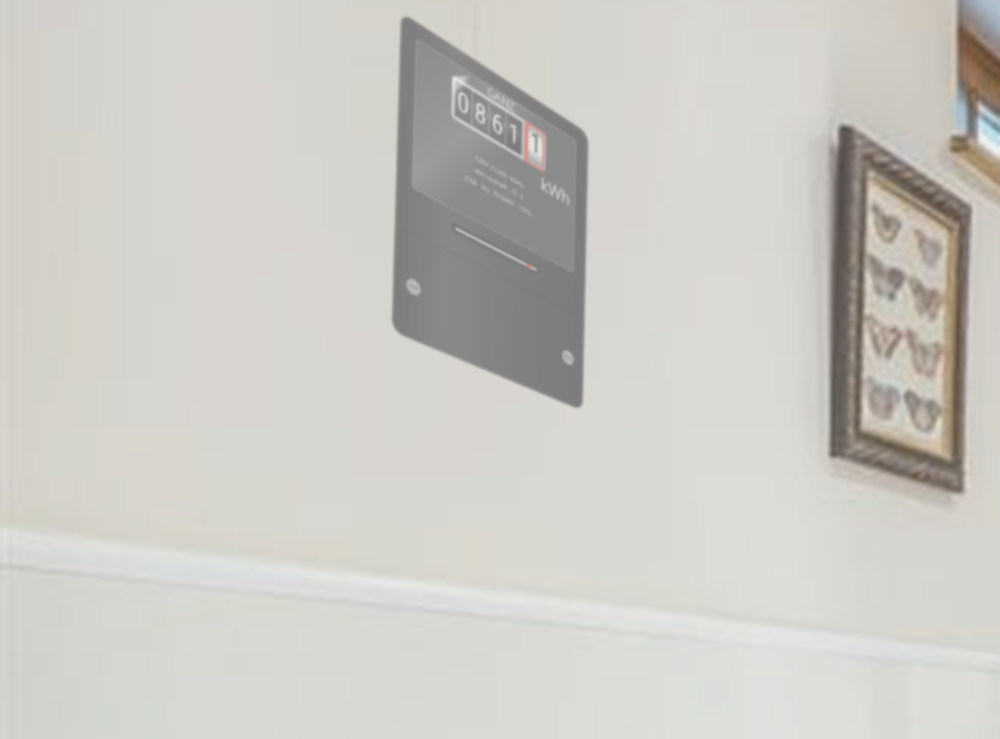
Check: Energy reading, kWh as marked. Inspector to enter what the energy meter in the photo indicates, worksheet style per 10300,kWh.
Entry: 861.1,kWh
